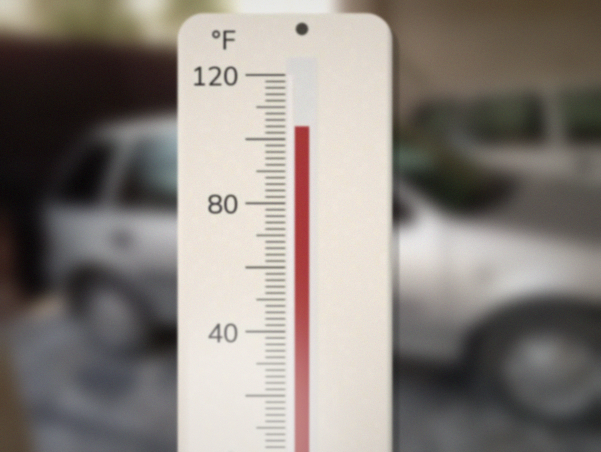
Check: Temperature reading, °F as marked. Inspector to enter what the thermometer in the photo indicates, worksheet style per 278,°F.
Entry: 104,°F
